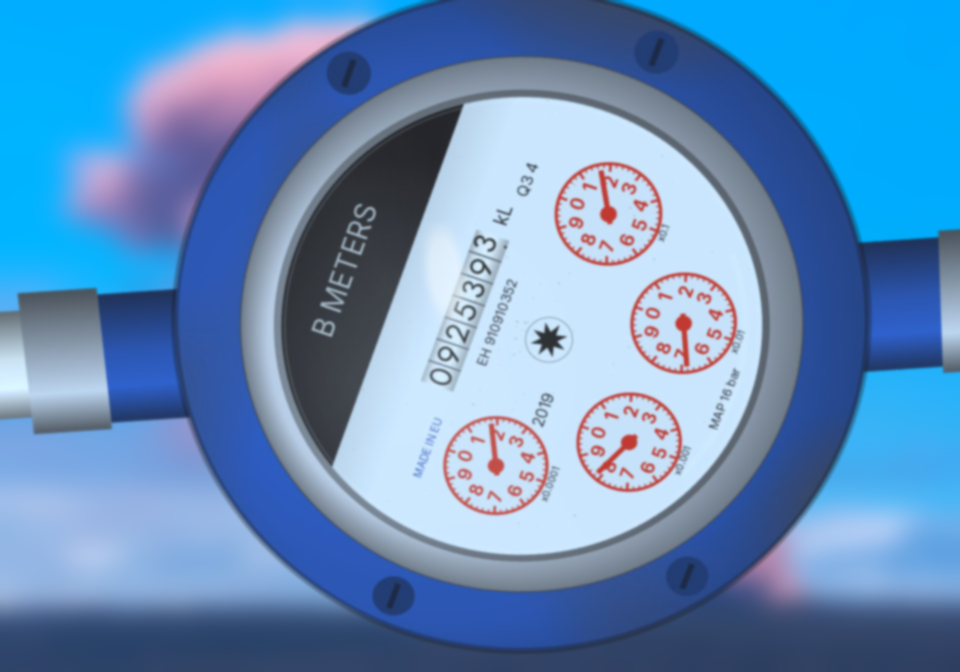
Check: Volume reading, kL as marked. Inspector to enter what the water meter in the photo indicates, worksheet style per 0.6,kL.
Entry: 925393.1681,kL
